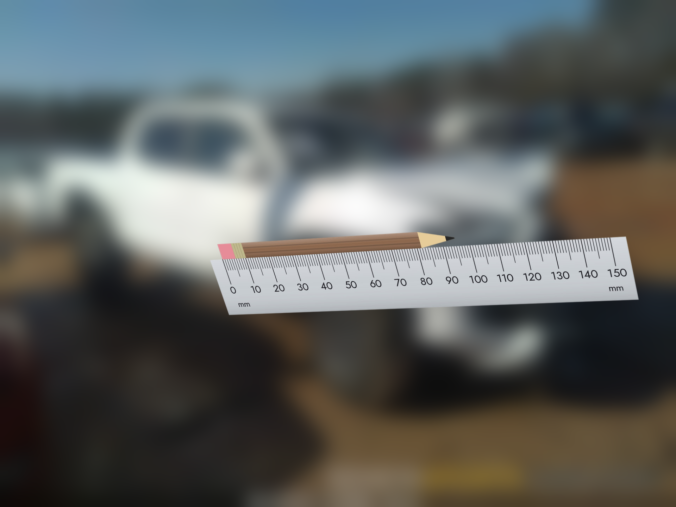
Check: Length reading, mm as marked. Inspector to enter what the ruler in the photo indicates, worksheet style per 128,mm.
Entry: 95,mm
